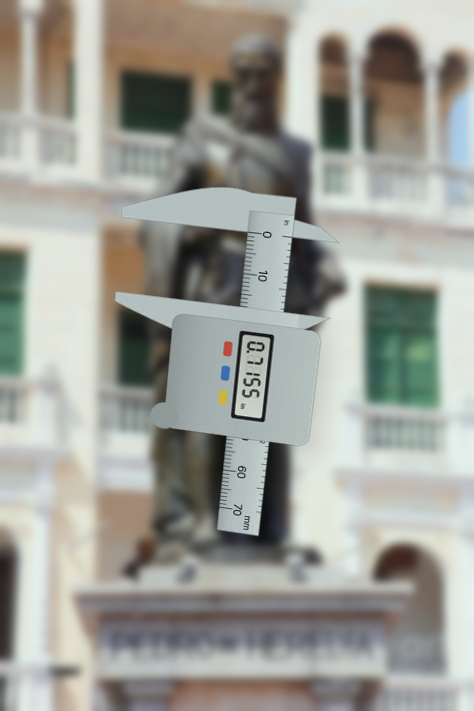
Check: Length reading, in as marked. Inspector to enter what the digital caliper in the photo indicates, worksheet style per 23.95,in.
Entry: 0.7155,in
